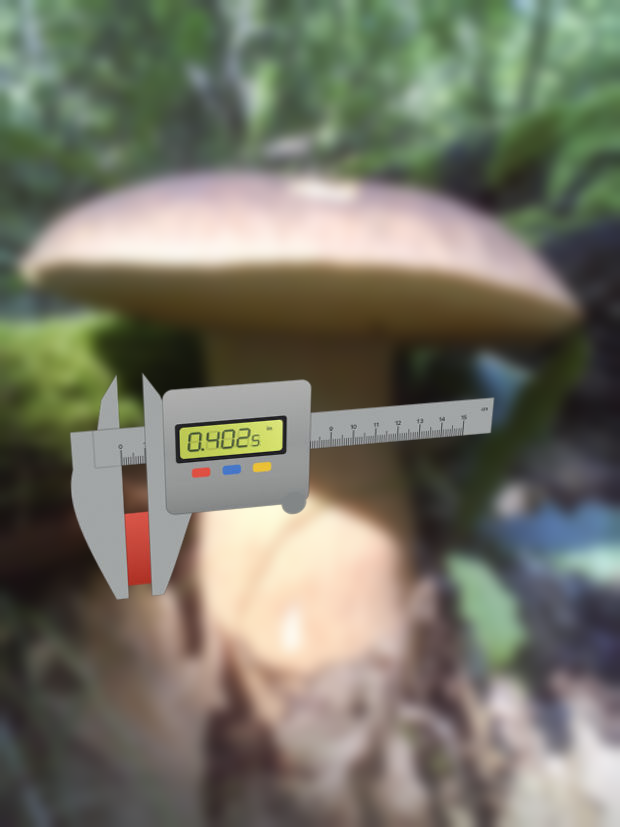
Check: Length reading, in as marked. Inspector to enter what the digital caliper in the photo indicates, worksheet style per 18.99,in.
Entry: 0.4025,in
